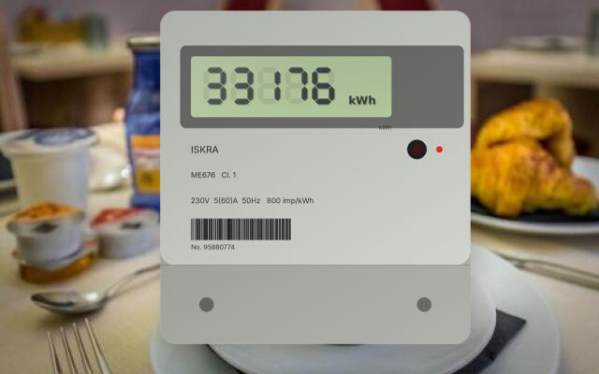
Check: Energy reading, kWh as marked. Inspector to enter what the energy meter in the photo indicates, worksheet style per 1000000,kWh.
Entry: 33176,kWh
